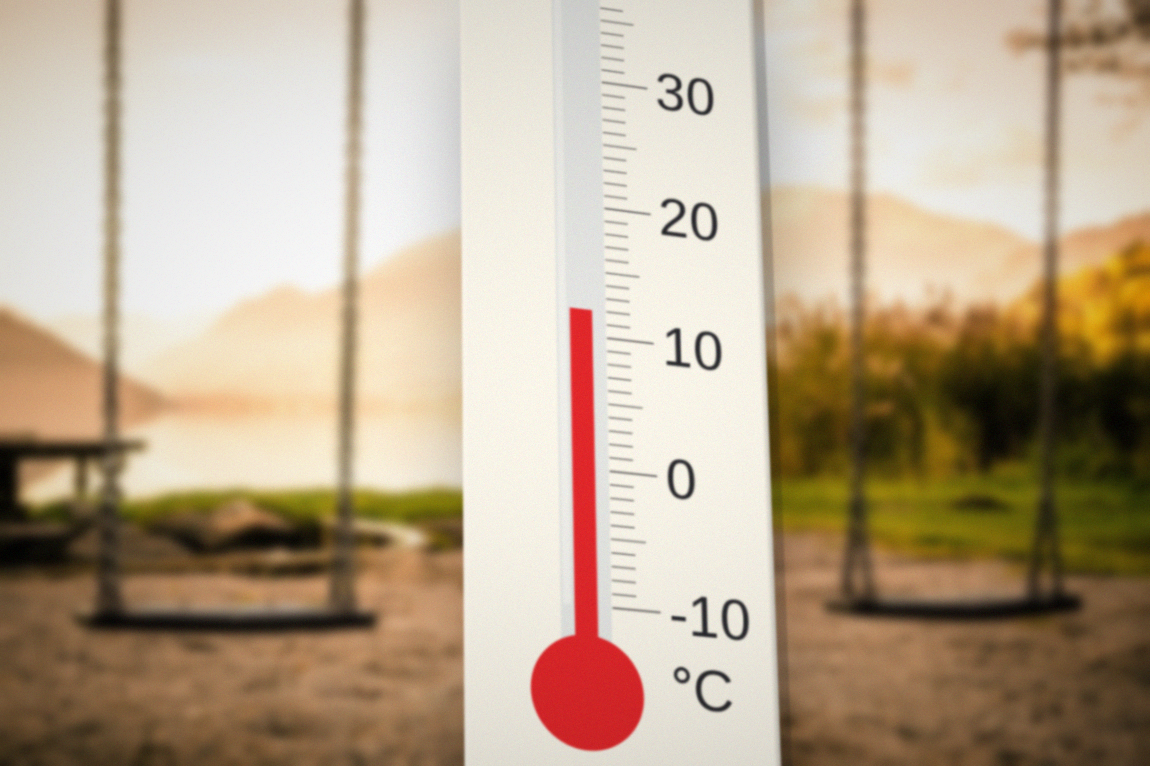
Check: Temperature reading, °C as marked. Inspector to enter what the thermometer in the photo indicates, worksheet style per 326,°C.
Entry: 12,°C
